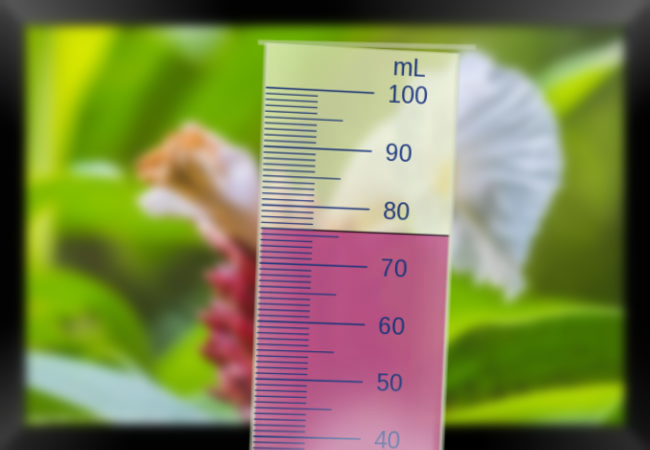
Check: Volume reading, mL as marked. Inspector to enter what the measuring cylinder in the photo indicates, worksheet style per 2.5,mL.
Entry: 76,mL
